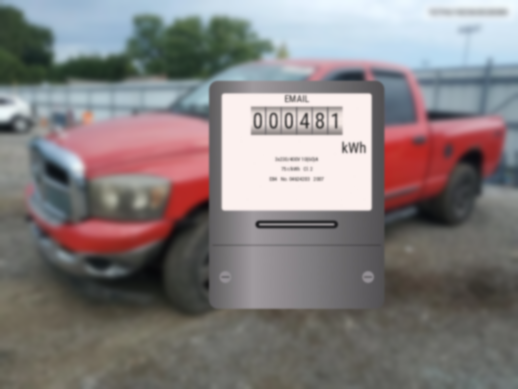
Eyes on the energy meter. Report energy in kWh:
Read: 481 kWh
